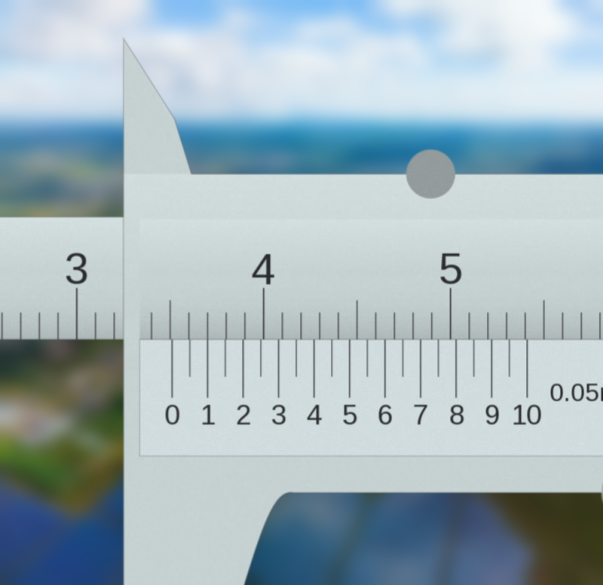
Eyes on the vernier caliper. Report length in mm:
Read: 35.1 mm
